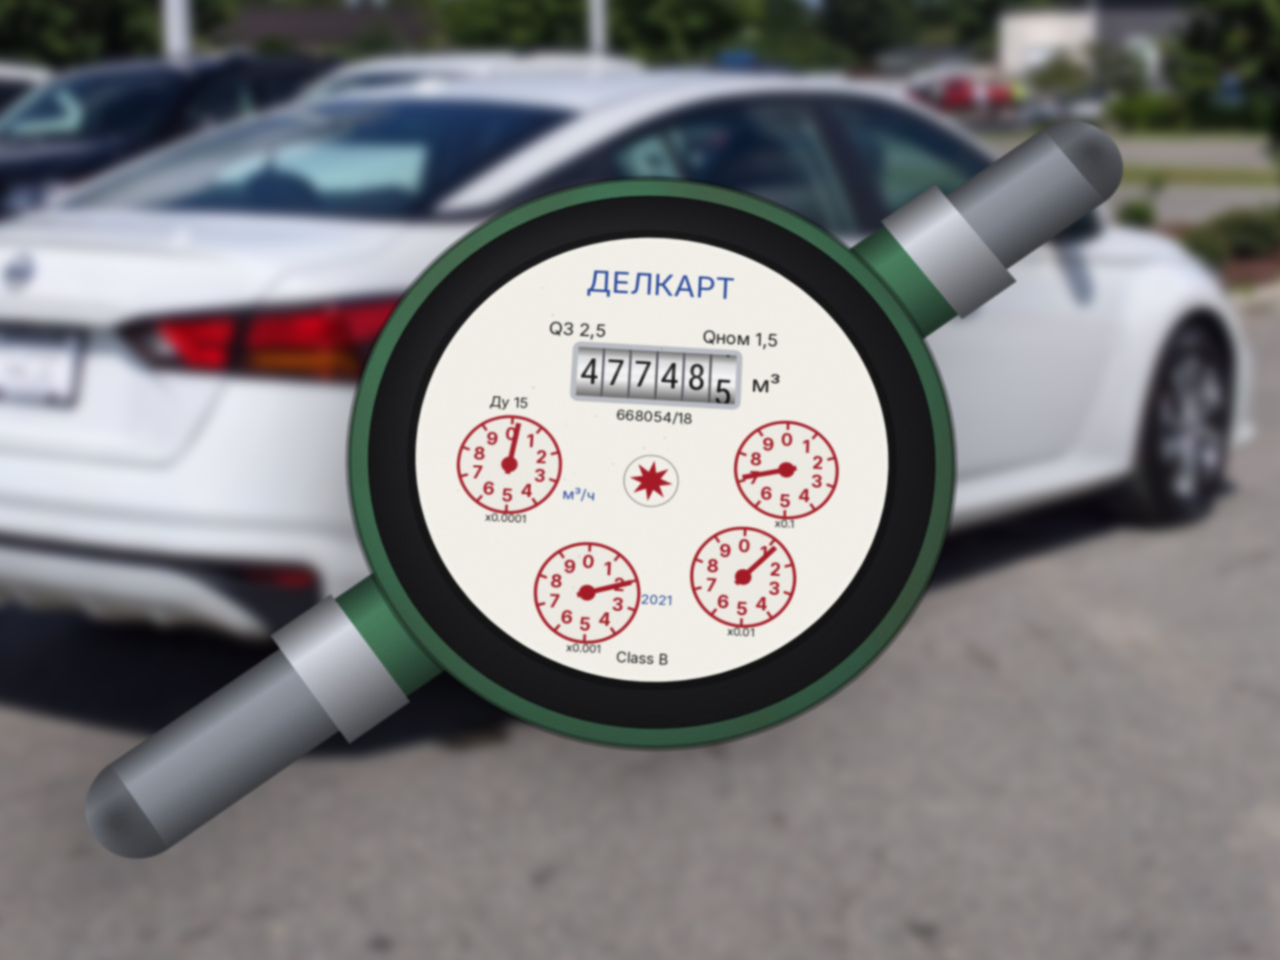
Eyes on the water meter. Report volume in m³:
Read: 477484.7120 m³
